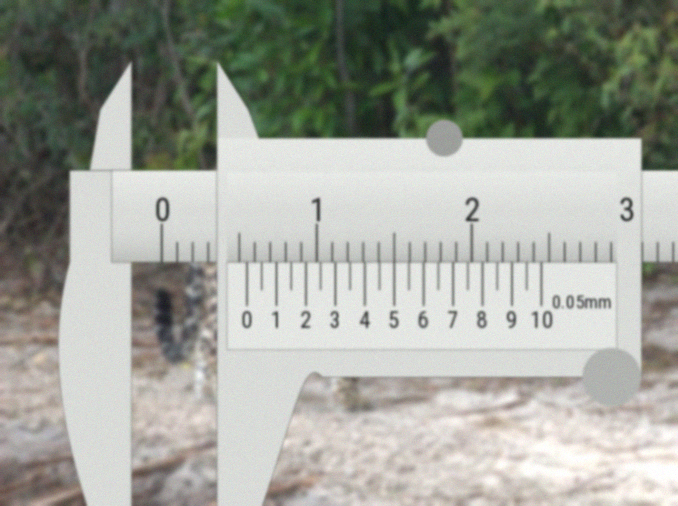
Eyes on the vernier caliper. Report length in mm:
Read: 5.5 mm
